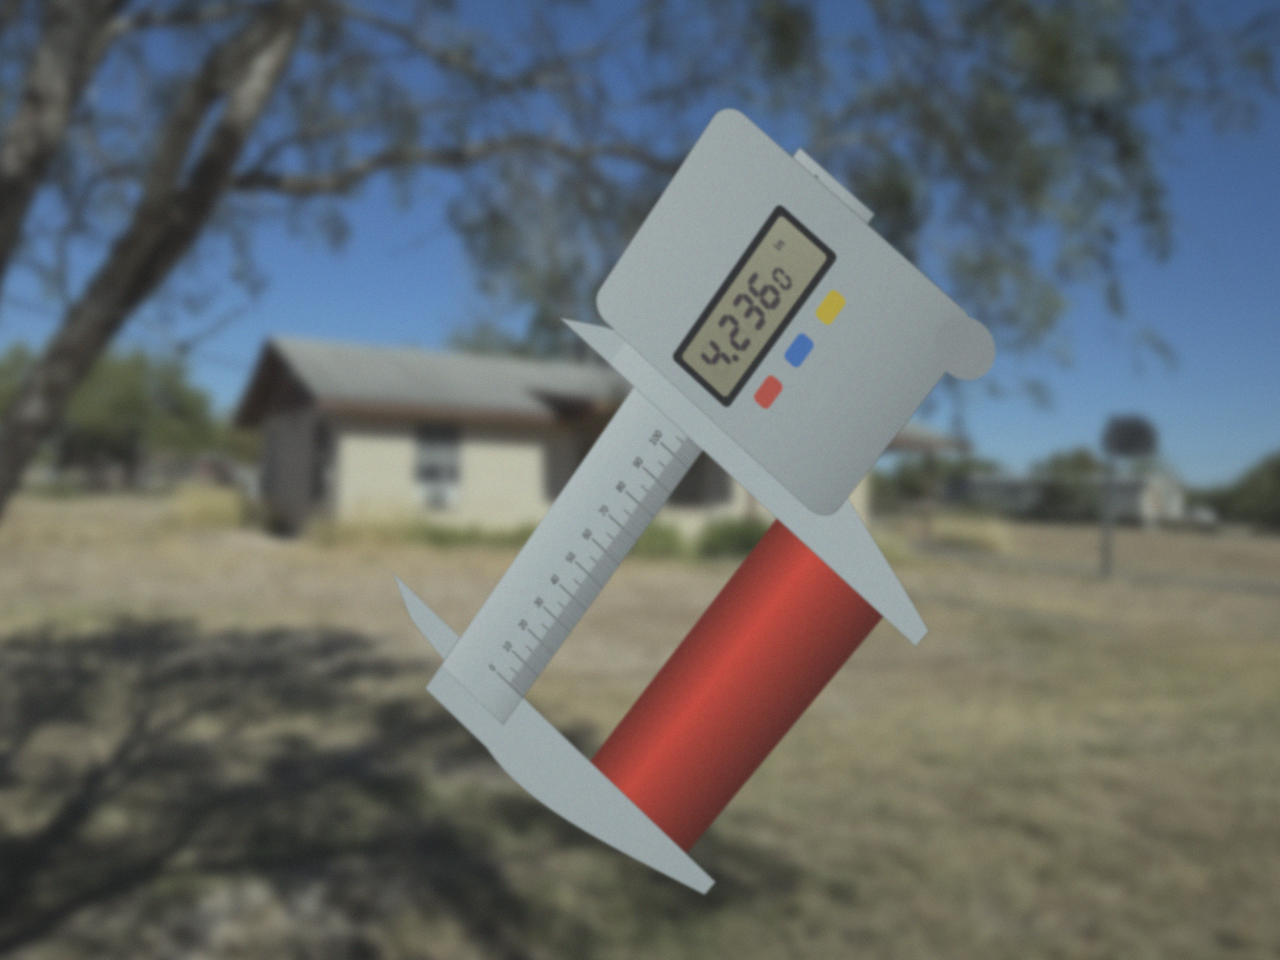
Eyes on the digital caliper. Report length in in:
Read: 4.2360 in
